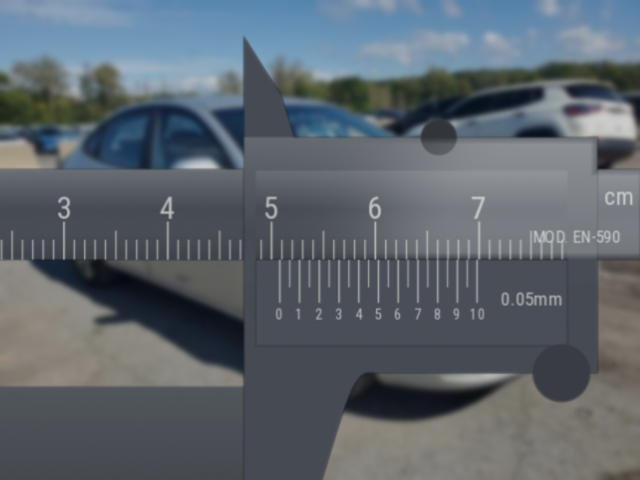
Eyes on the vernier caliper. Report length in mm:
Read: 50.8 mm
